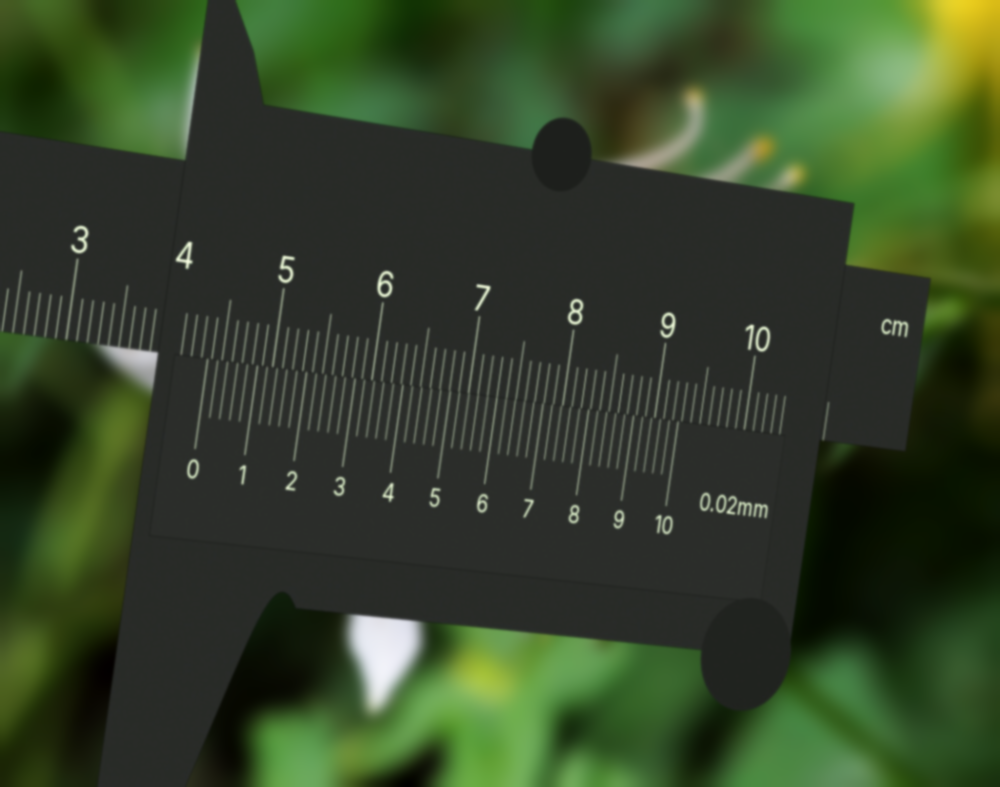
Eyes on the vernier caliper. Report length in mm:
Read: 43.6 mm
